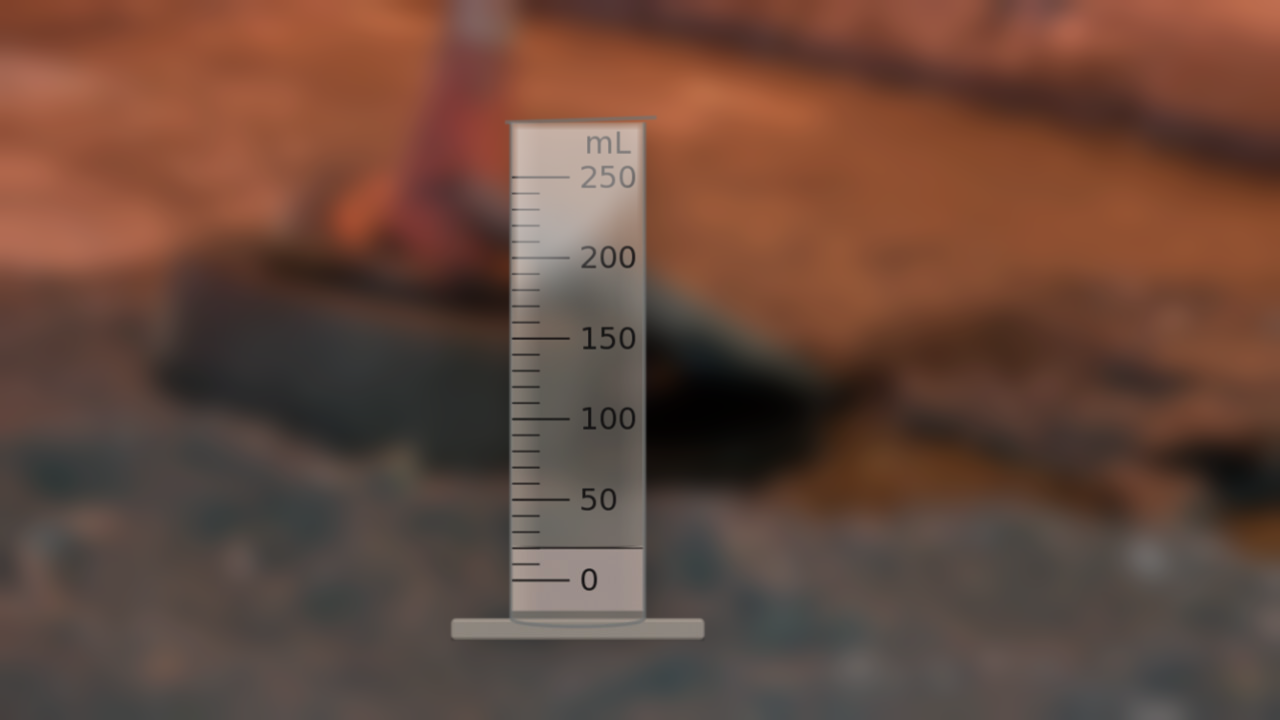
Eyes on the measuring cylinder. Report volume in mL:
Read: 20 mL
